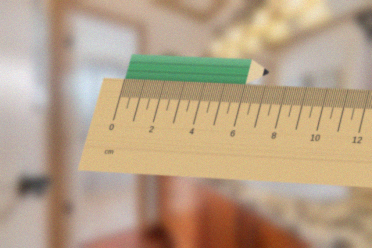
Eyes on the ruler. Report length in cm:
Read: 7 cm
